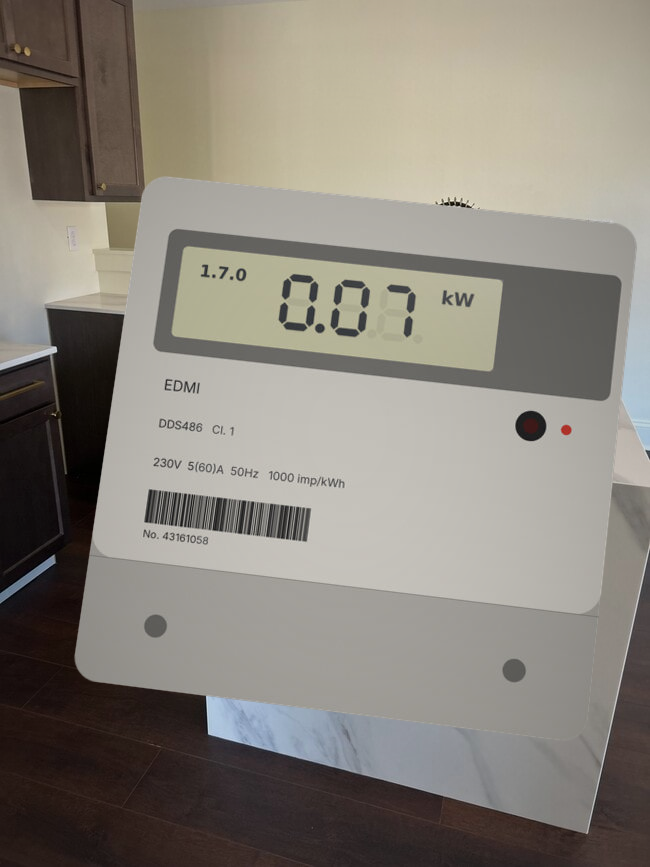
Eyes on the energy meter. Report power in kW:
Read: 0.07 kW
